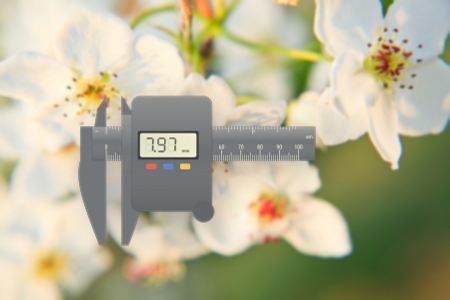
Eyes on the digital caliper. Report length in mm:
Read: 7.97 mm
